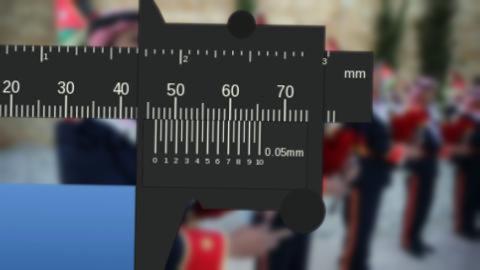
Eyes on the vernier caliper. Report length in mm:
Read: 46.5 mm
